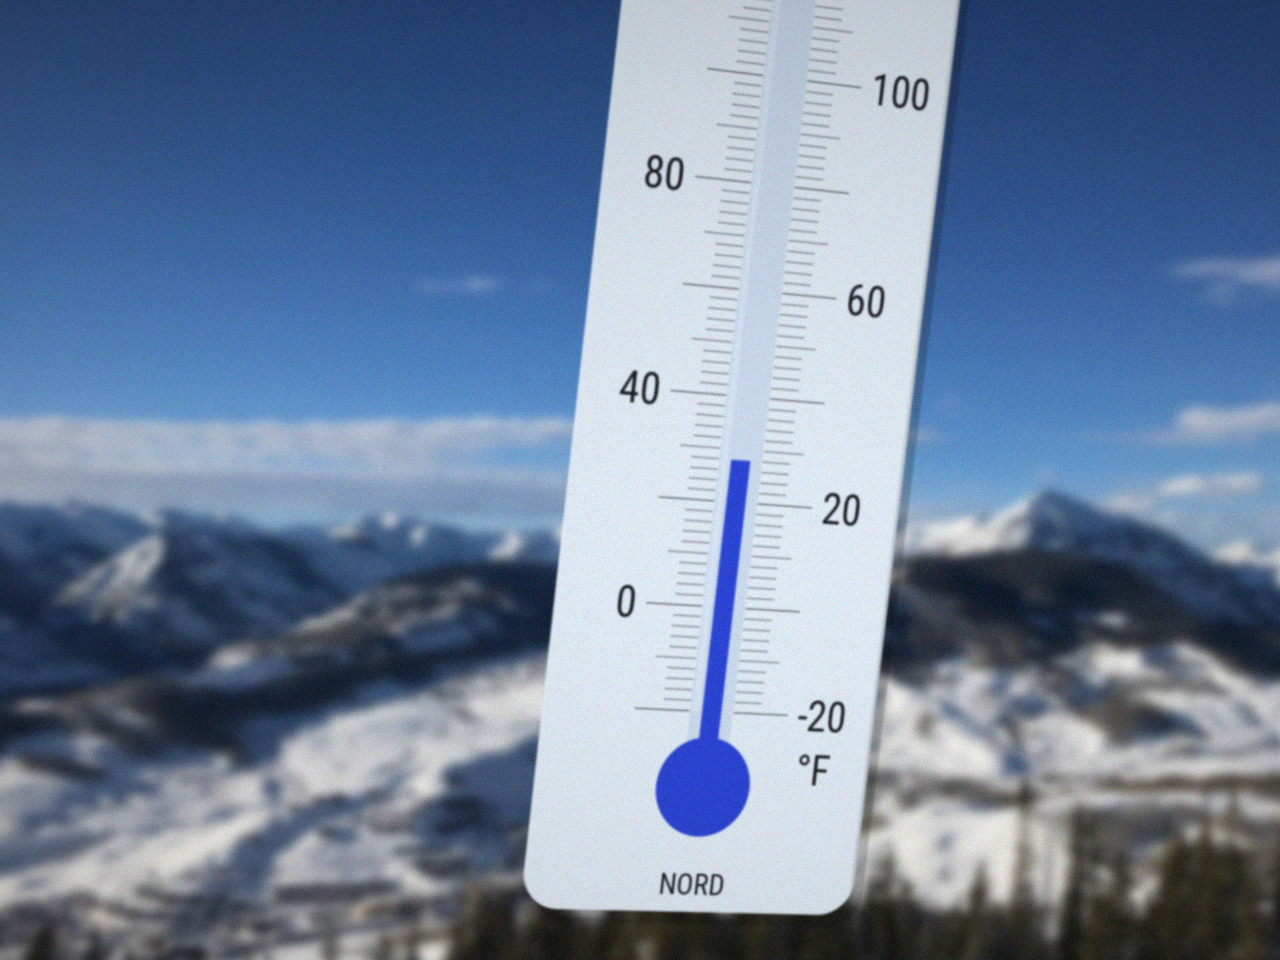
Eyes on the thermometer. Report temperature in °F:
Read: 28 °F
